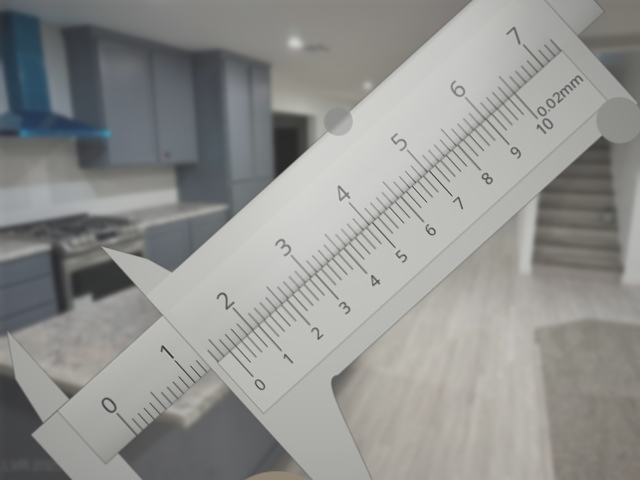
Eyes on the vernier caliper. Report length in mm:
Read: 16.0 mm
